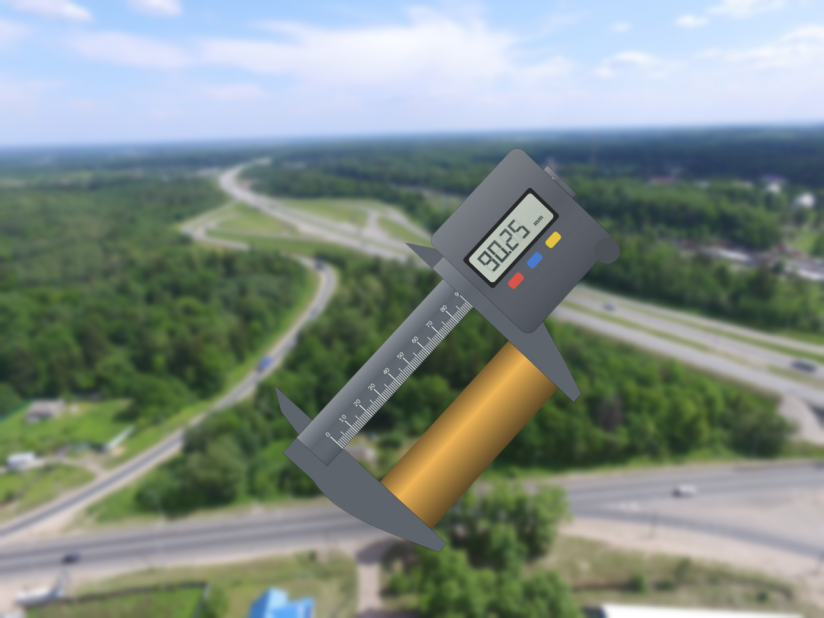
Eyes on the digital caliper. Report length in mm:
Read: 90.25 mm
